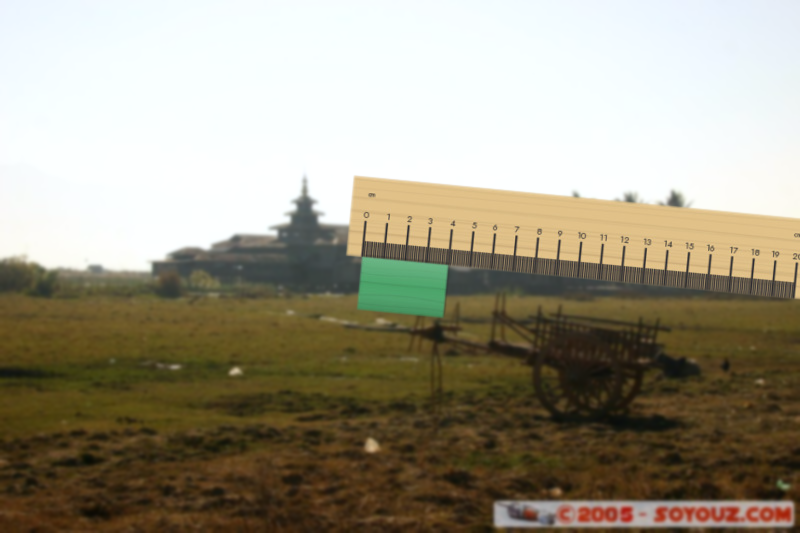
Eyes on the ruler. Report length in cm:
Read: 4 cm
